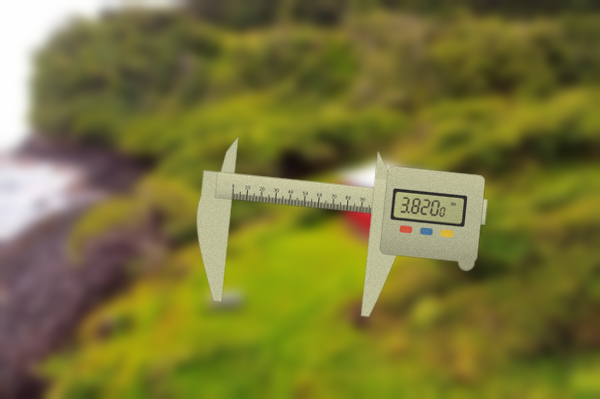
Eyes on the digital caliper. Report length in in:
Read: 3.8200 in
